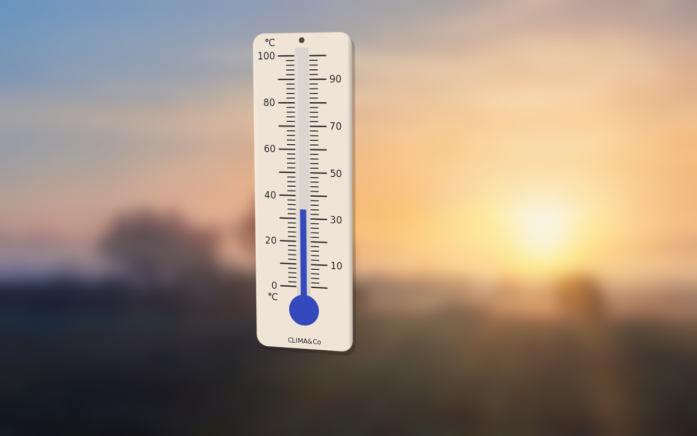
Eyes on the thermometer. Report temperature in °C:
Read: 34 °C
